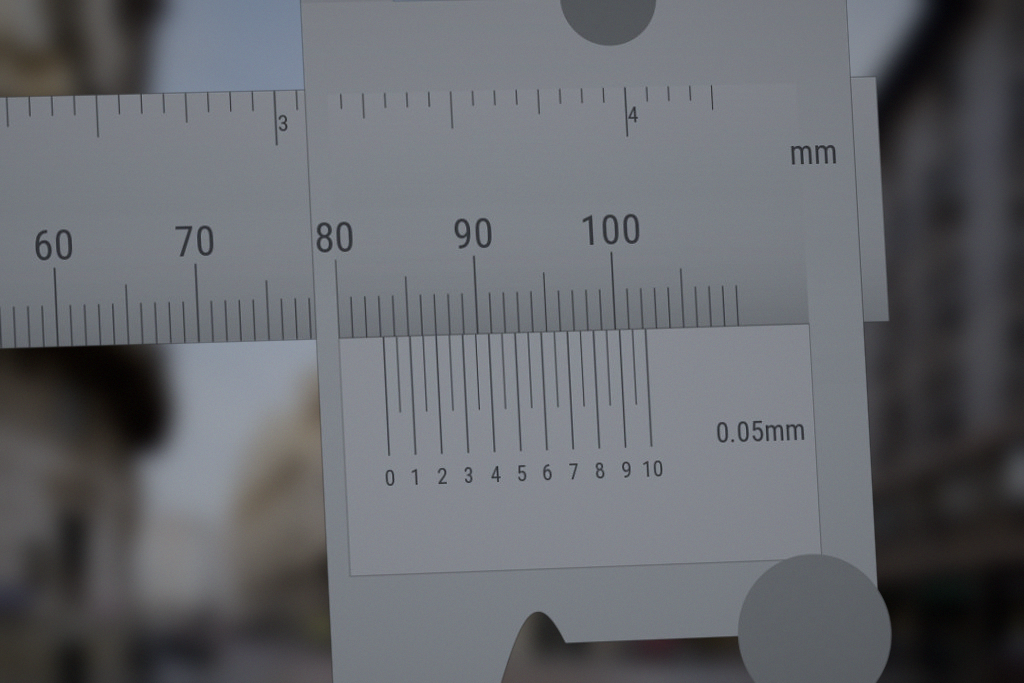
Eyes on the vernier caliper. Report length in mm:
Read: 83.2 mm
